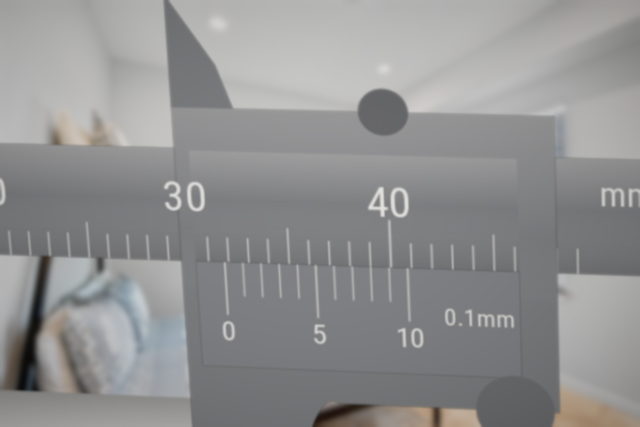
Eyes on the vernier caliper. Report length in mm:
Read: 31.8 mm
